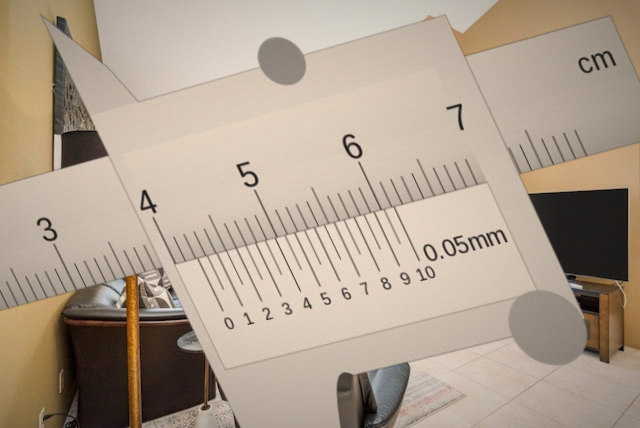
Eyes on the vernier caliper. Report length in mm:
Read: 42.2 mm
